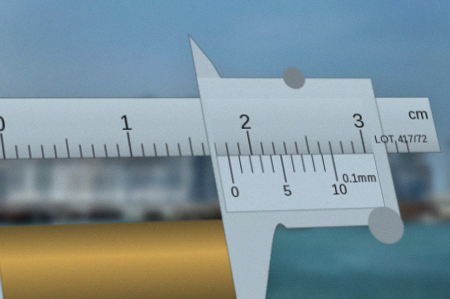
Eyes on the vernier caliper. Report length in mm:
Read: 18.0 mm
